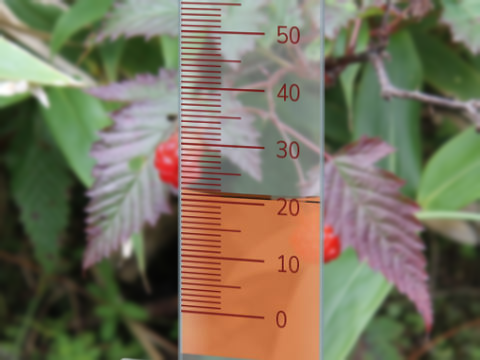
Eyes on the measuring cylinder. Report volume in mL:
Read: 21 mL
